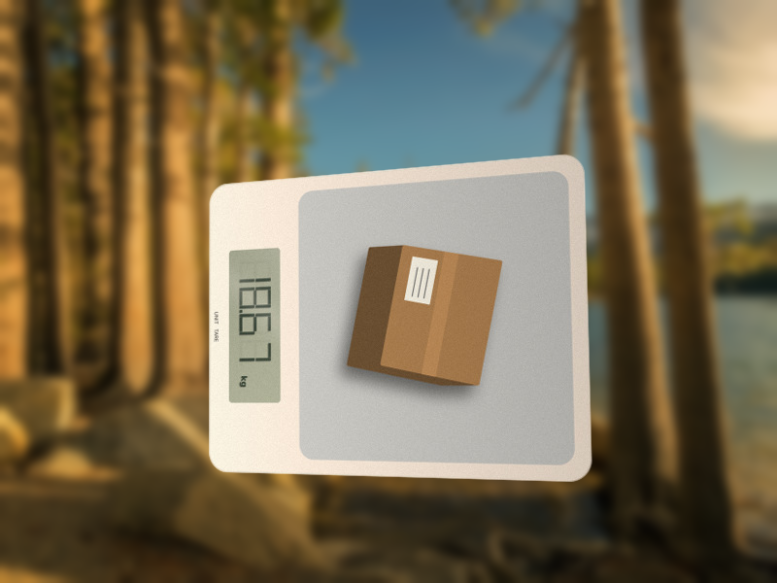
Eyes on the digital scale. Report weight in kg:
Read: 18.67 kg
